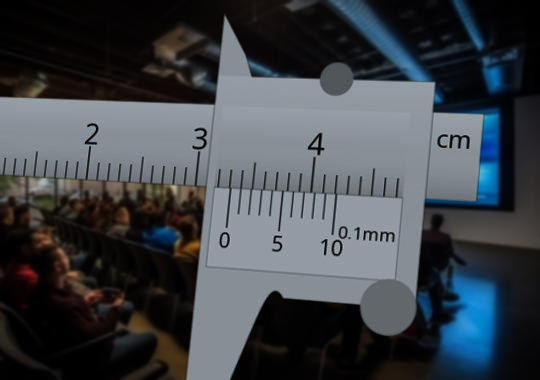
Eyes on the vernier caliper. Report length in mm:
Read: 33.1 mm
